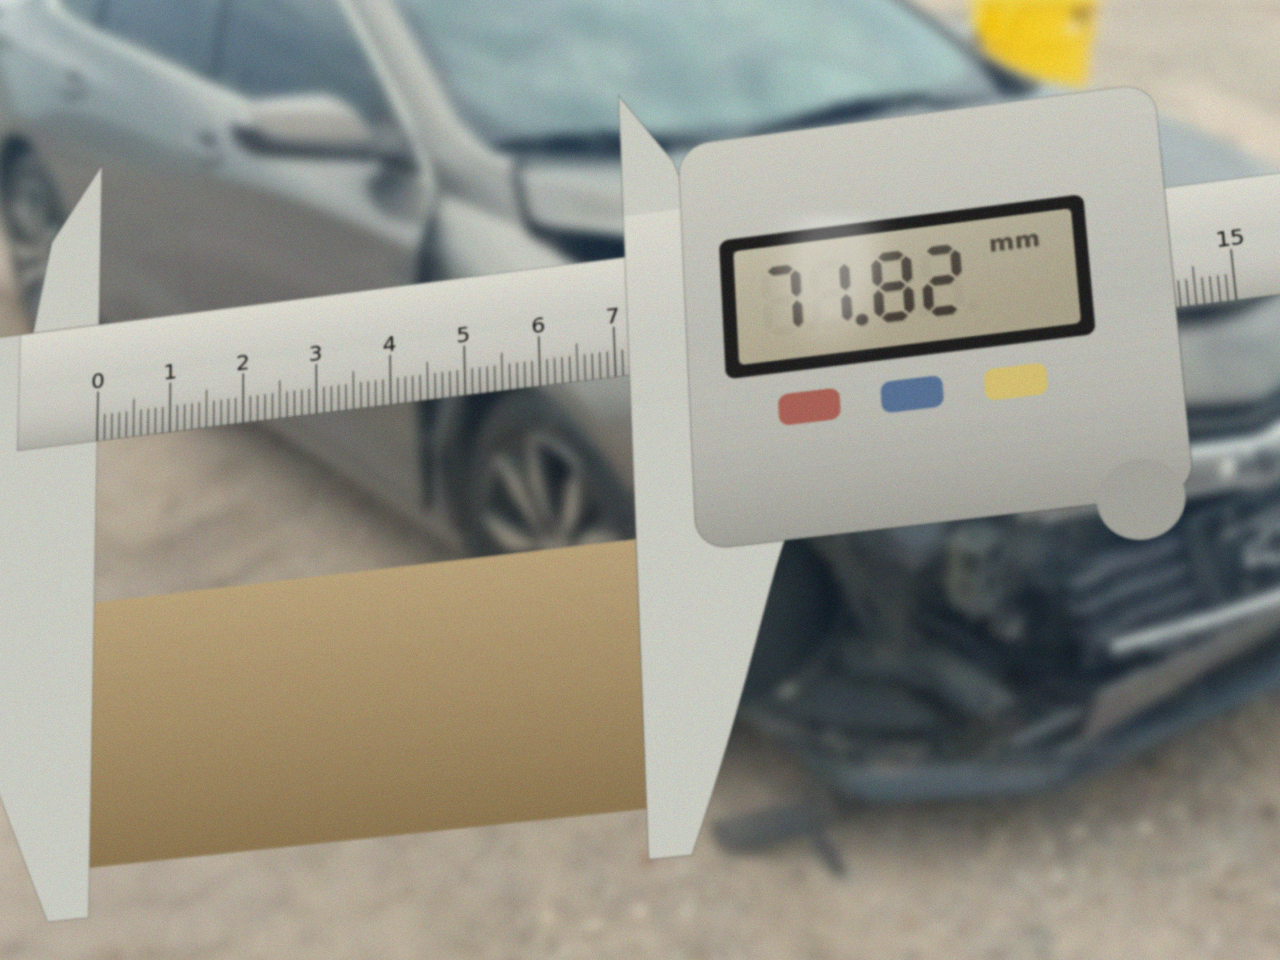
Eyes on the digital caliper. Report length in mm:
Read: 71.82 mm
